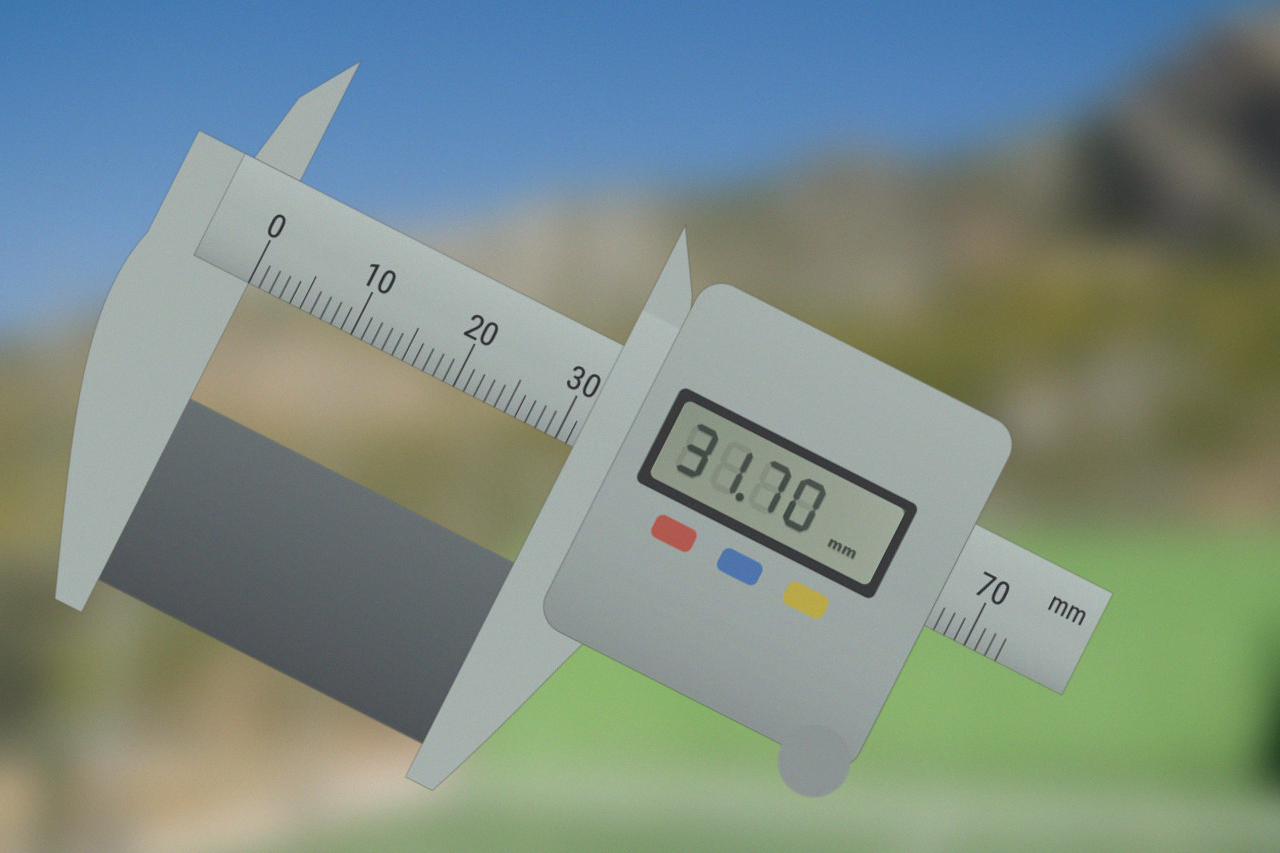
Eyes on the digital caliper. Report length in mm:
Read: 31.70 mm
